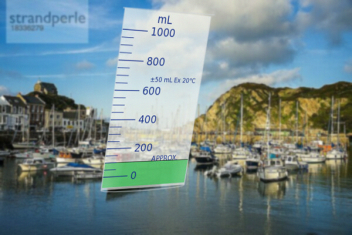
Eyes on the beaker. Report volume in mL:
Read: 100 mL
